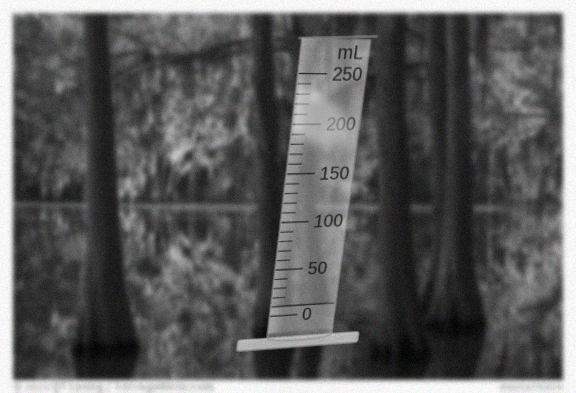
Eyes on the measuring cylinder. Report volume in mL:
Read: 10 mL
